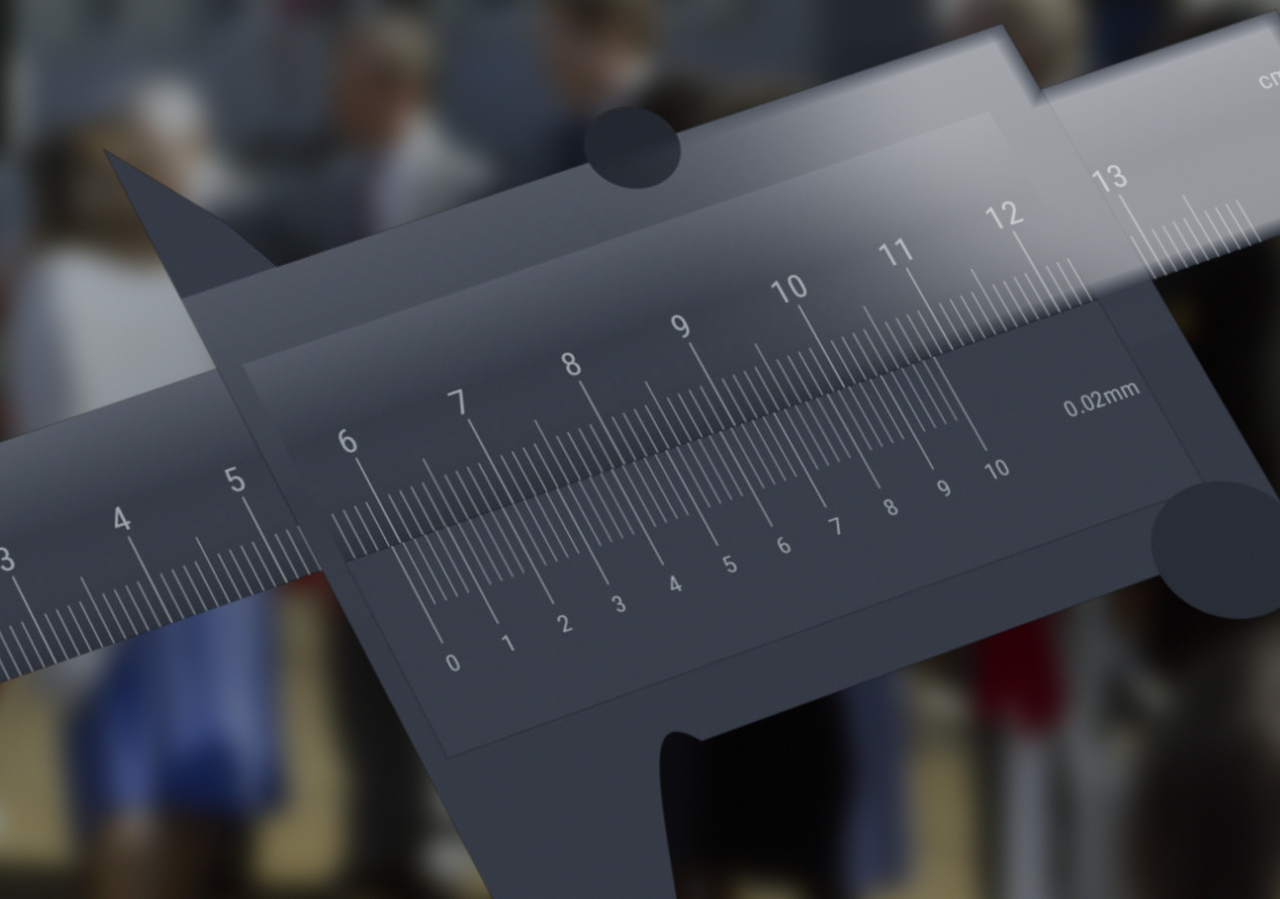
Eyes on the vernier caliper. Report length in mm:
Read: 59.2 mm
